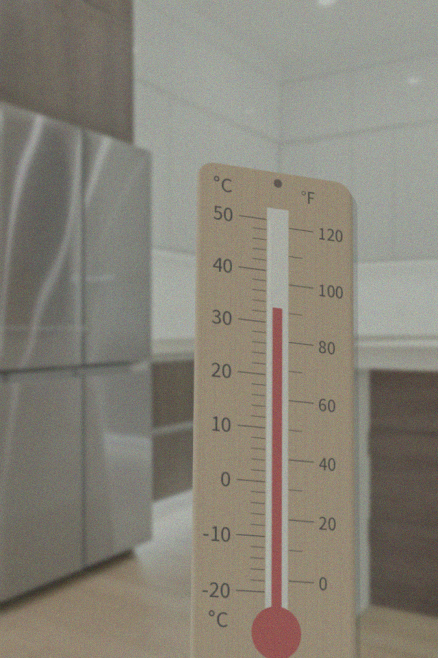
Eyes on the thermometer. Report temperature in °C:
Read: 33 °C
